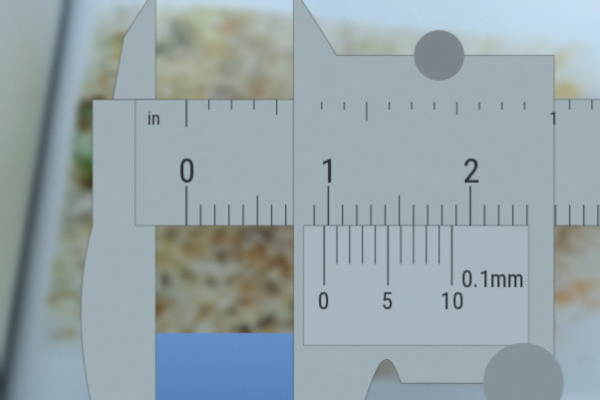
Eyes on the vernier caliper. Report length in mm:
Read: 9.7 mm
